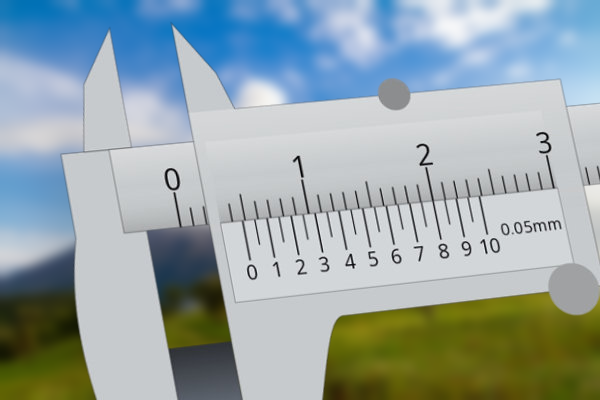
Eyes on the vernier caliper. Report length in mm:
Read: 4.8 mm
